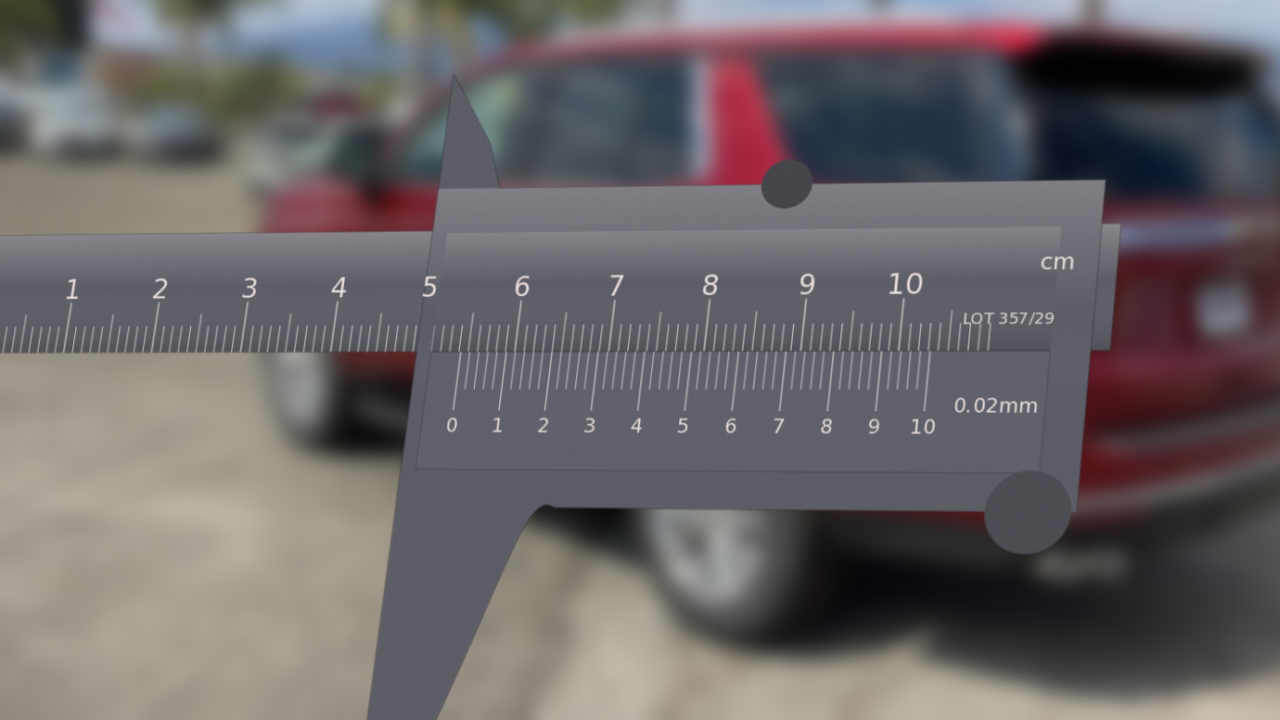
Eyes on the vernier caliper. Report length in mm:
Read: 54.2 mm
